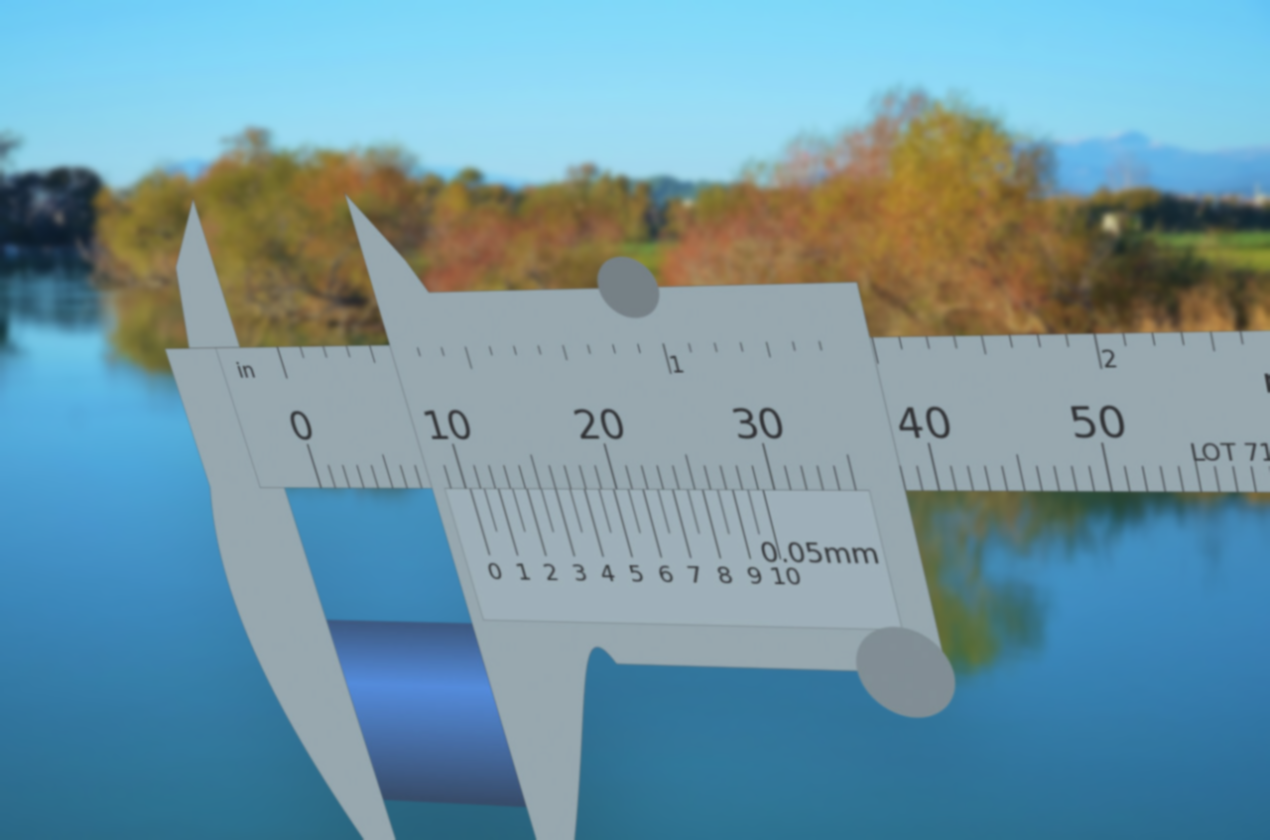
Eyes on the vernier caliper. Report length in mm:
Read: 10.3 mm
